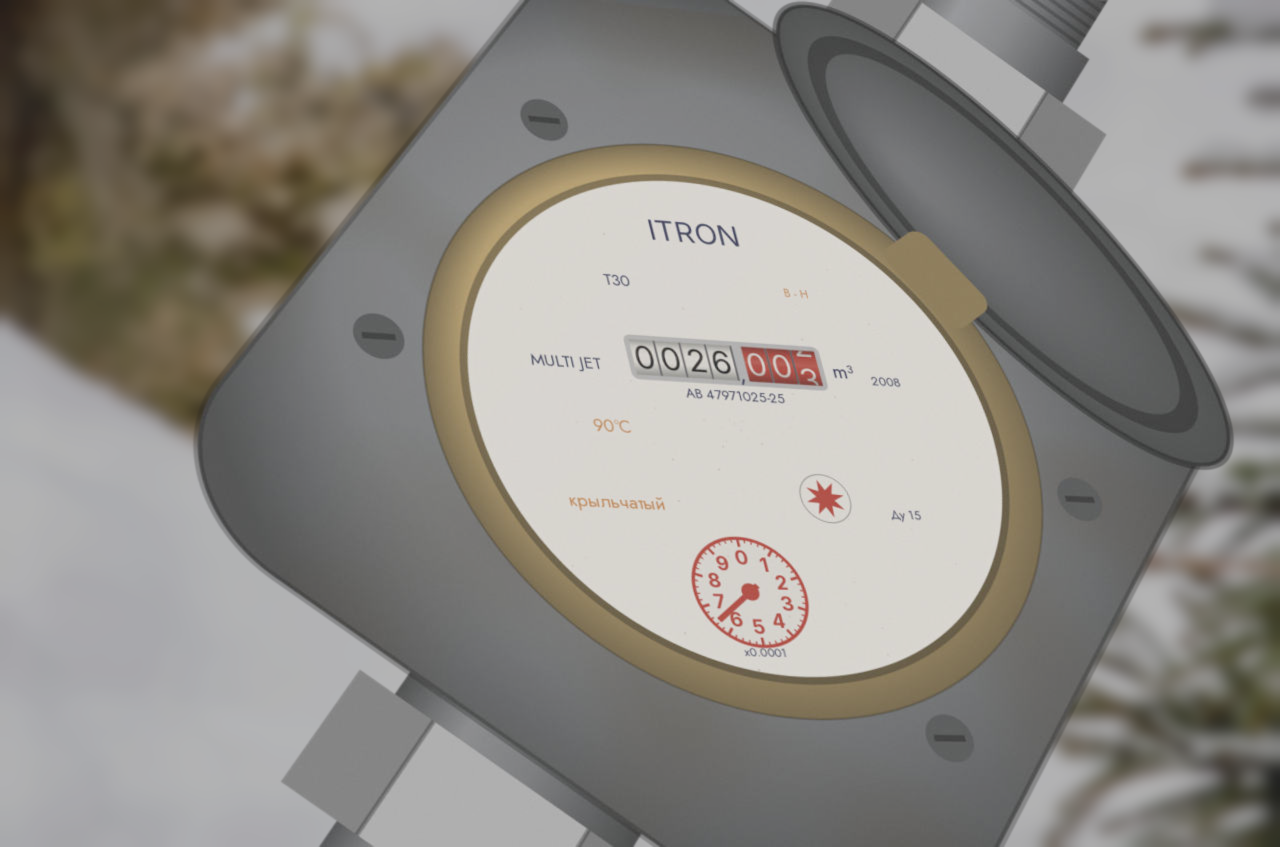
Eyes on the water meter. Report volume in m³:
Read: 26.0026 m³
